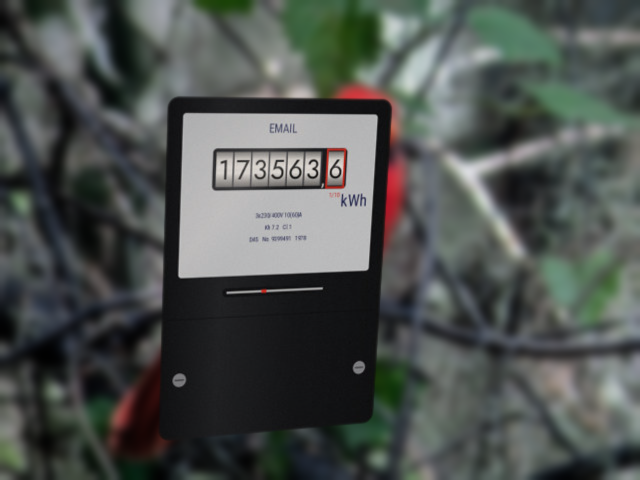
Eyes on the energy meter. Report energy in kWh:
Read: 173563.6 kWh
